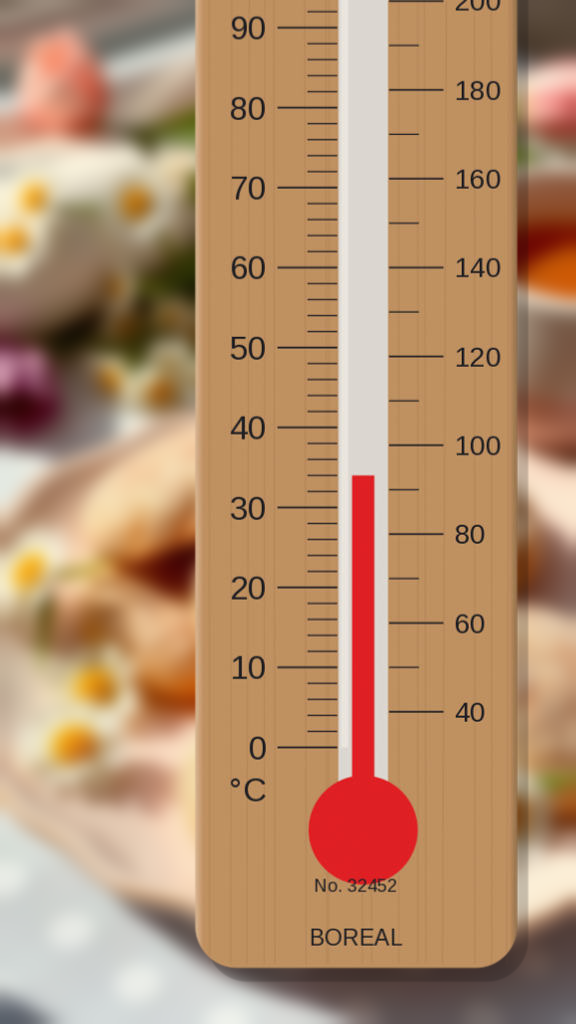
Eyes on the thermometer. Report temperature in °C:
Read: 34 °C
